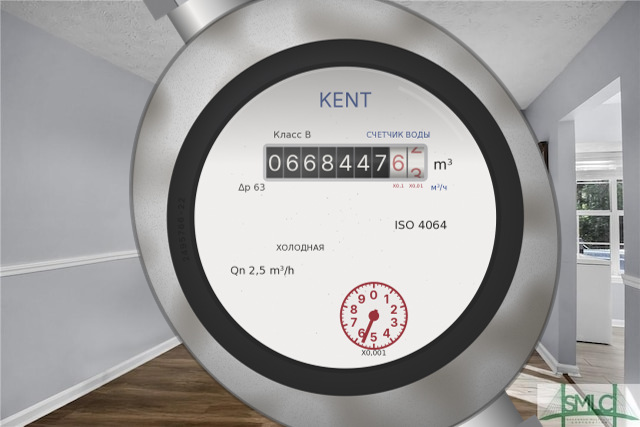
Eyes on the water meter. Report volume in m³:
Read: 668447.625 m³
